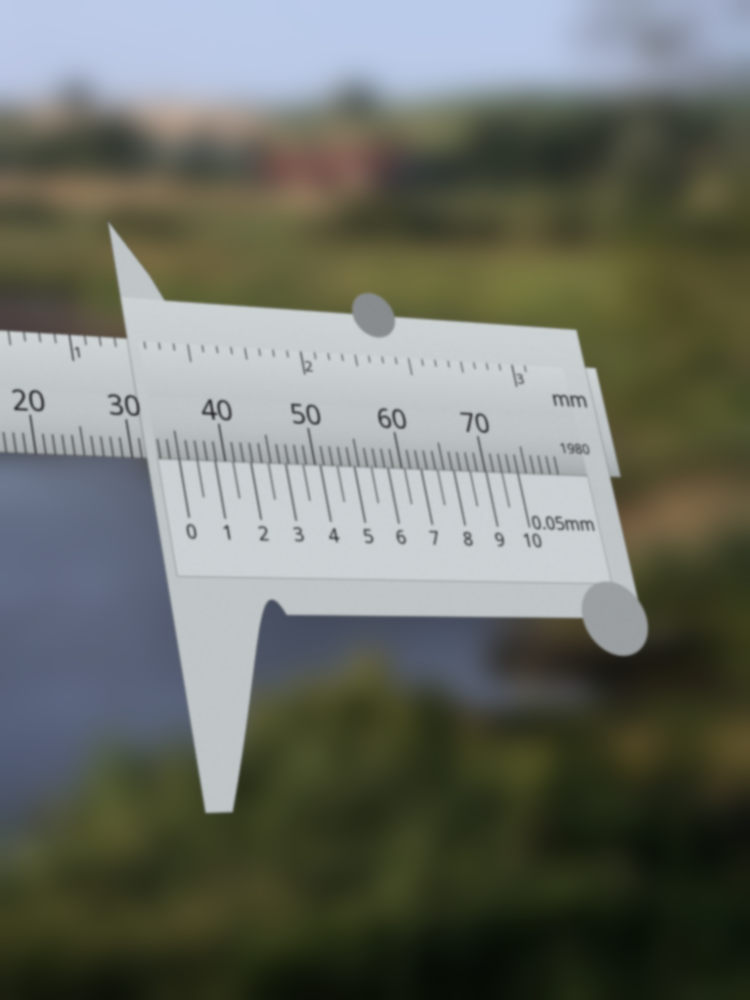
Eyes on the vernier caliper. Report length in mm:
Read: 35.0 mm
